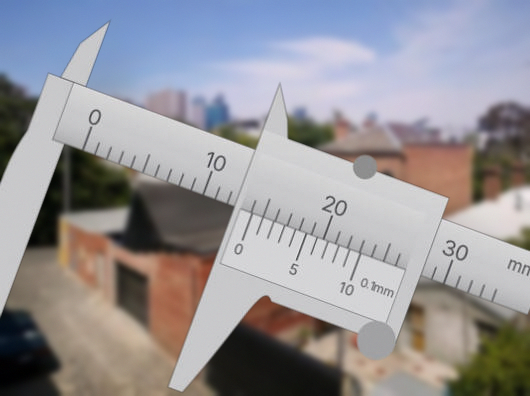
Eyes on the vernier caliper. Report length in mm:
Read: 14.1 mm
